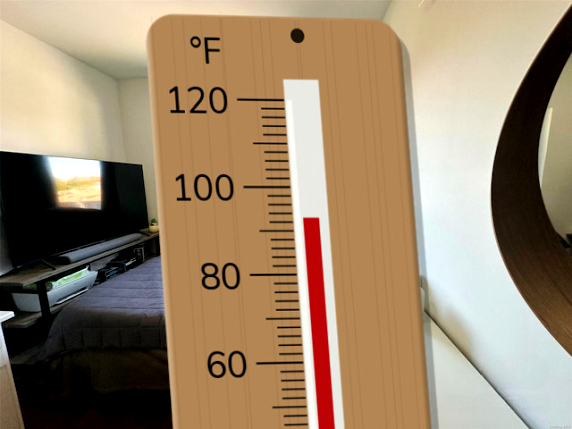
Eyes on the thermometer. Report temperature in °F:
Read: 93 °F
